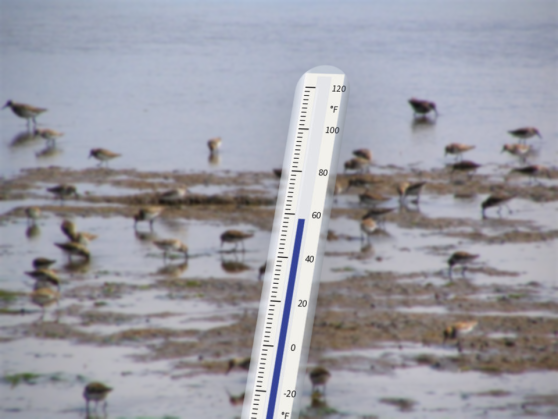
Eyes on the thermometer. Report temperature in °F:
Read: 58 °F
